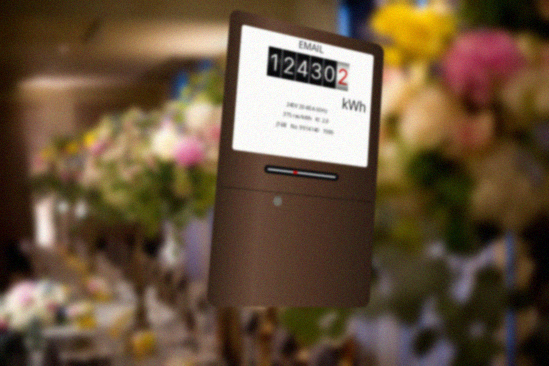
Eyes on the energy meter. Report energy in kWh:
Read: 12430.2 kWh
